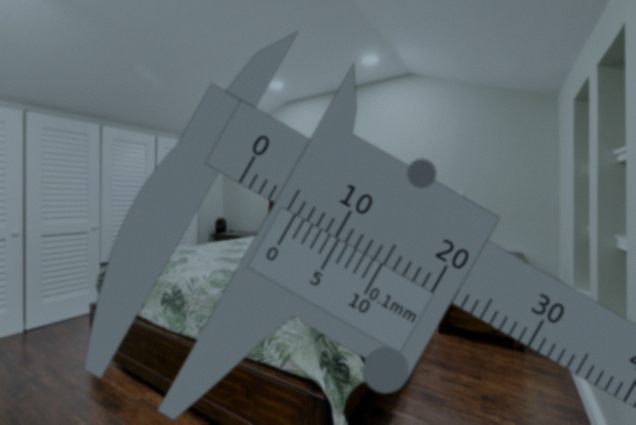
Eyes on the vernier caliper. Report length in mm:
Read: 5.8 mm
